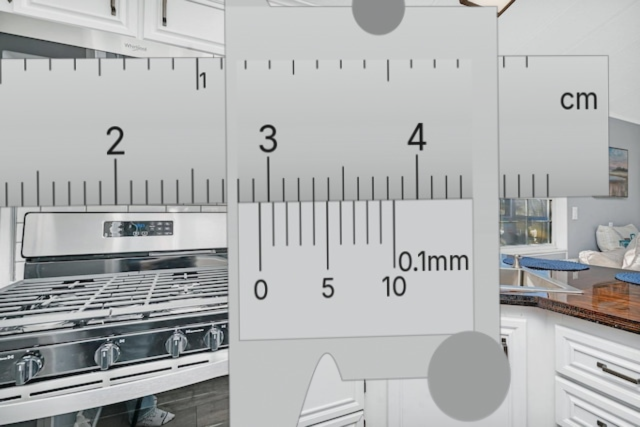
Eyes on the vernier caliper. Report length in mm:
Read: 29.4 mm
